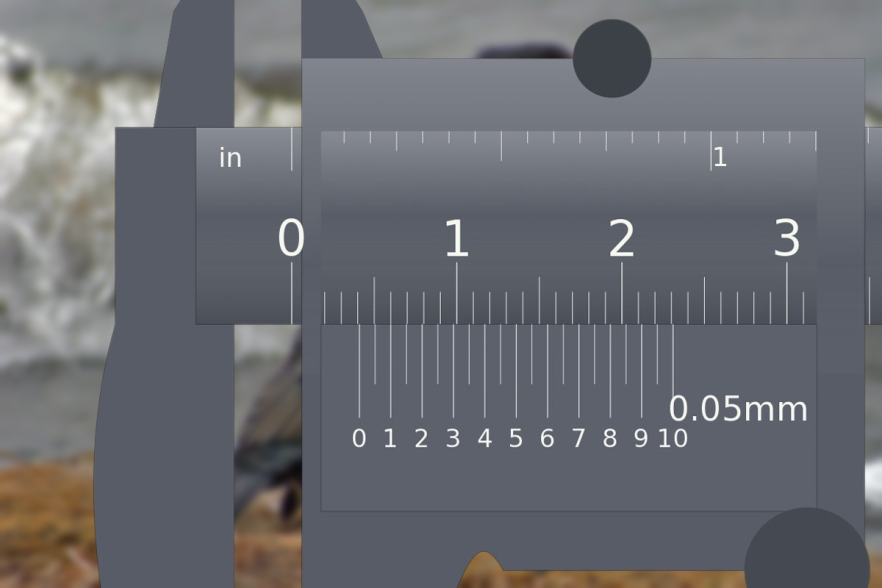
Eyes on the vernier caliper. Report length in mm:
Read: 4.1 mm
